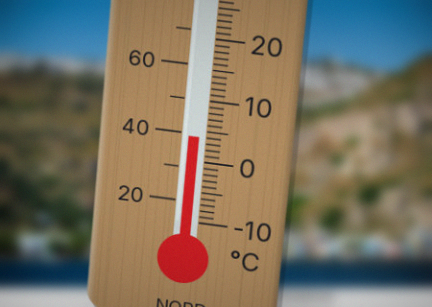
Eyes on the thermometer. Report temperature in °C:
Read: 4 °C
